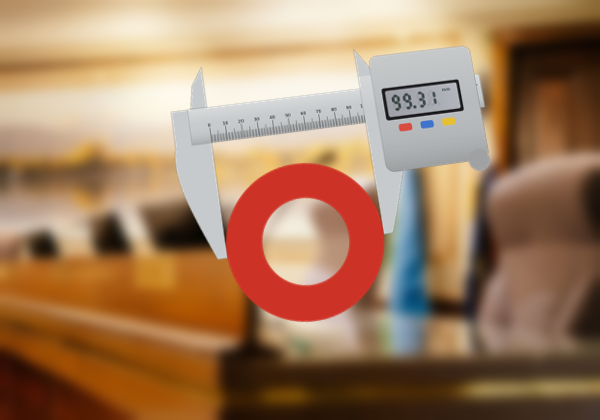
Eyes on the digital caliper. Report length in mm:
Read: 99.31 mm
